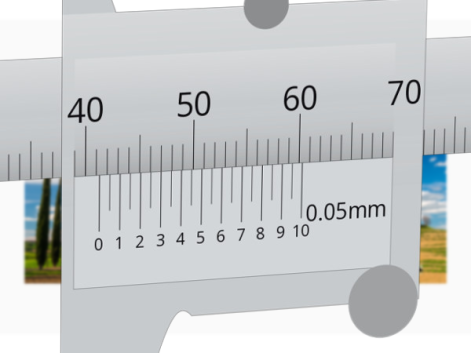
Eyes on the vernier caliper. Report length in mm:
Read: 41.3 mm
